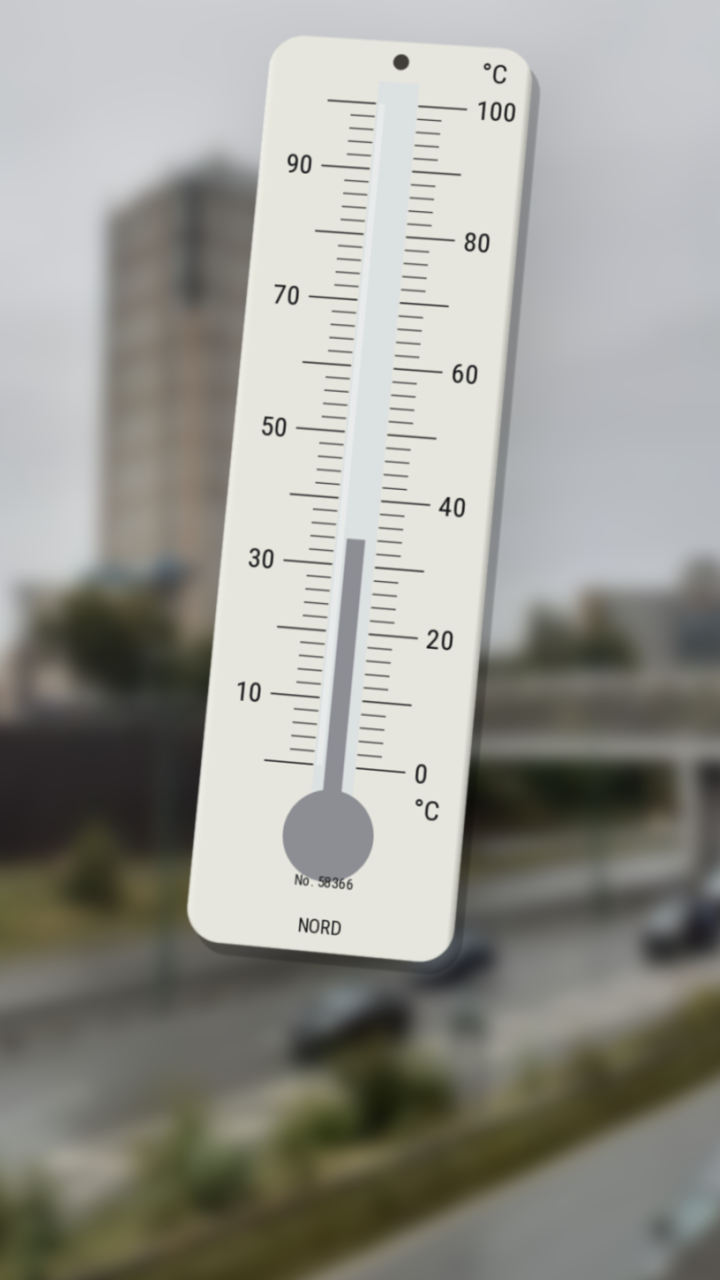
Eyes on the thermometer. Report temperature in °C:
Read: 34 °C
